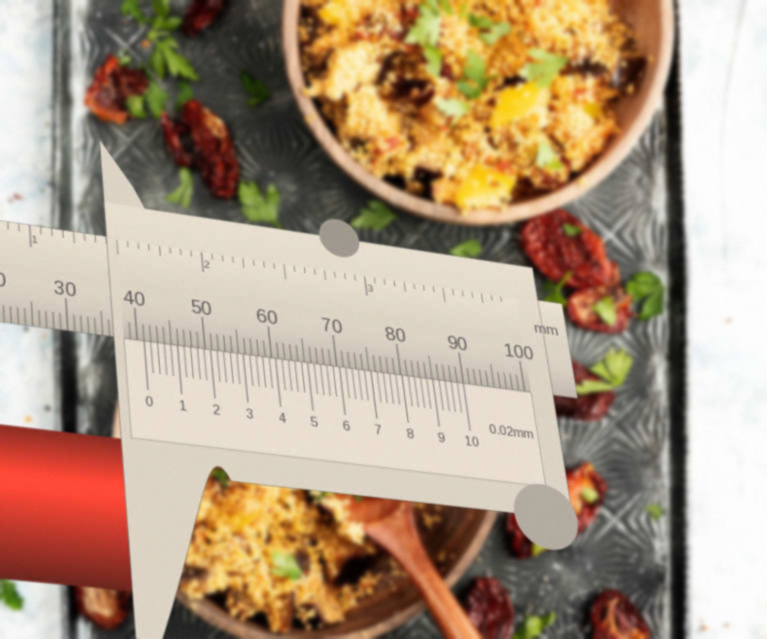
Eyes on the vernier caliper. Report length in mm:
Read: 41.0 mm
